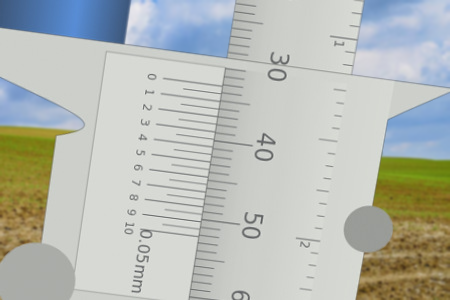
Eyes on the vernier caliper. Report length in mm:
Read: 33.2 mm
